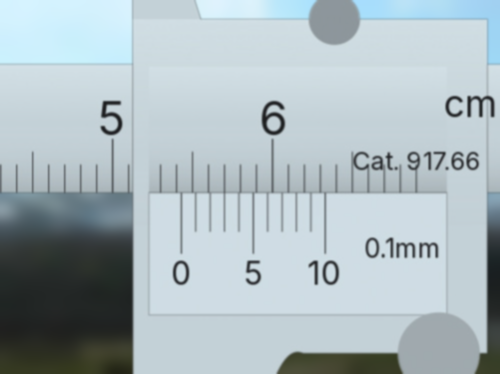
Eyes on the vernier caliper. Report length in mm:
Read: 54.3 mm
